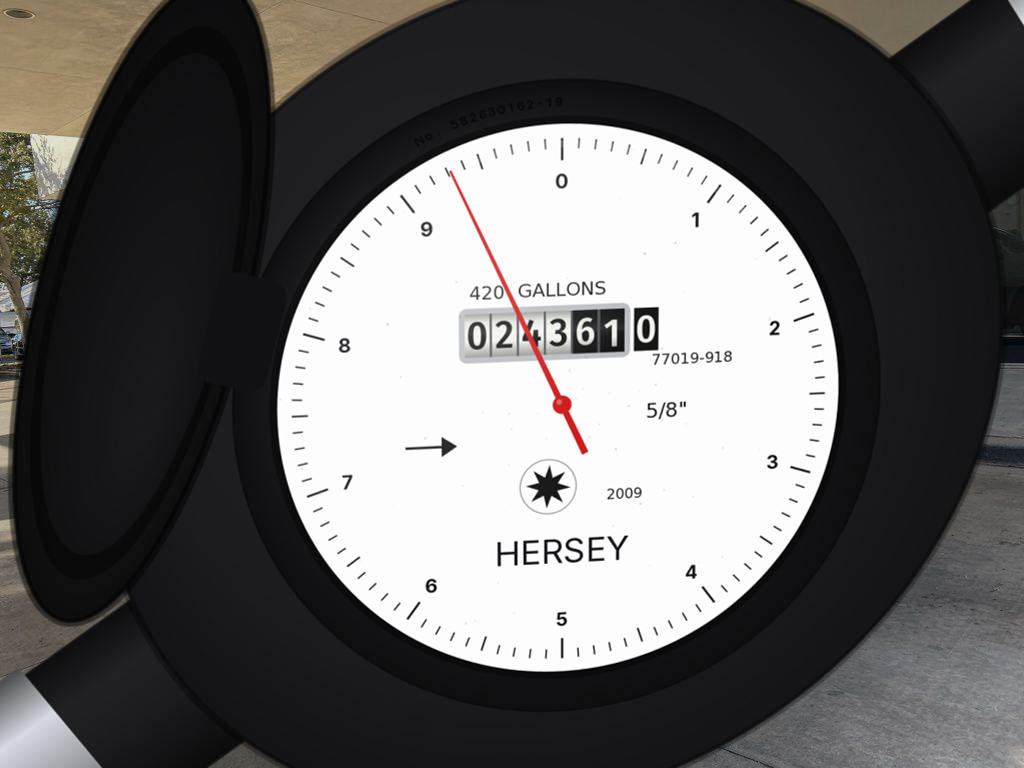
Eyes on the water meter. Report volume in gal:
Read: 243609.3 gal
